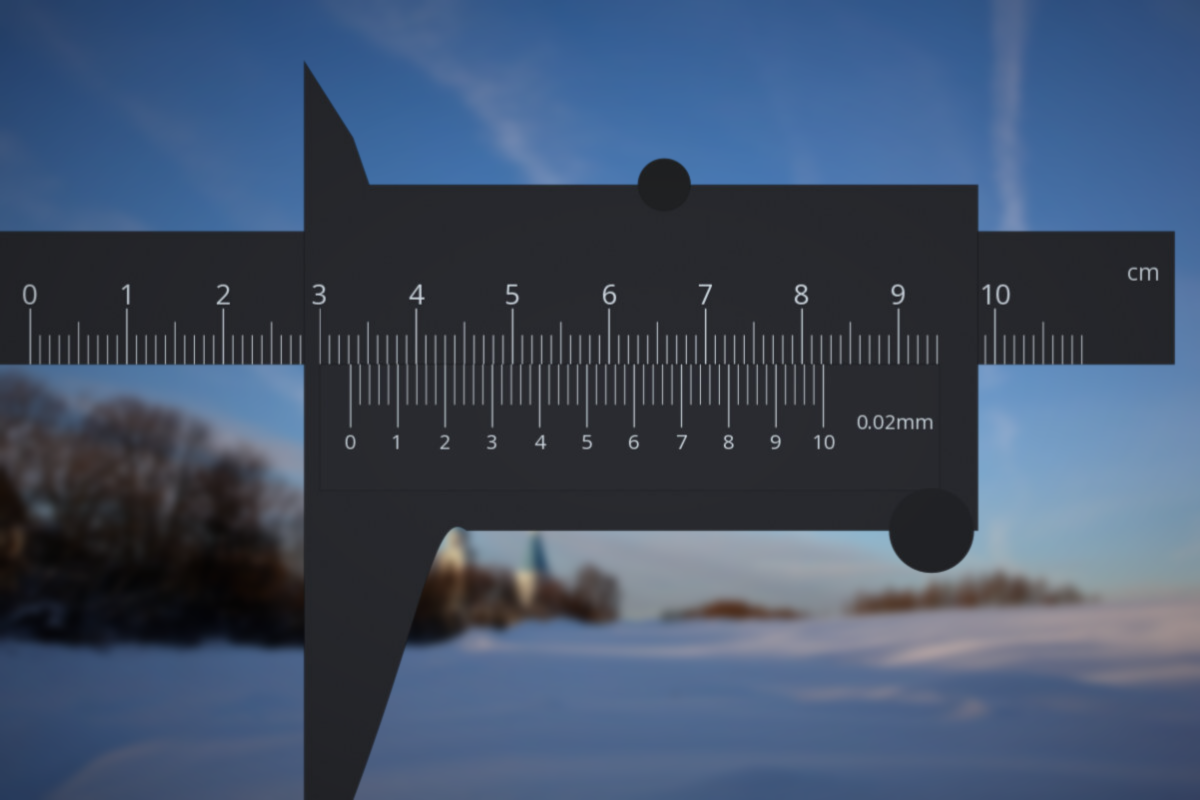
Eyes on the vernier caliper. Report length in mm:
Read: 33.2 mm
